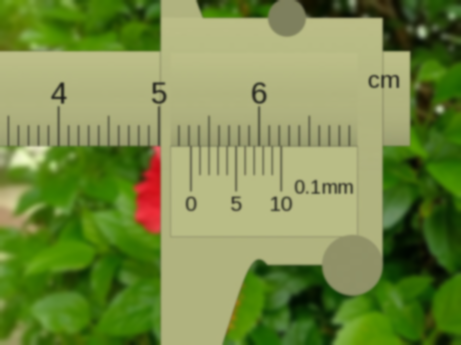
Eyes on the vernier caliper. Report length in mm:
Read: 53.2 mm
